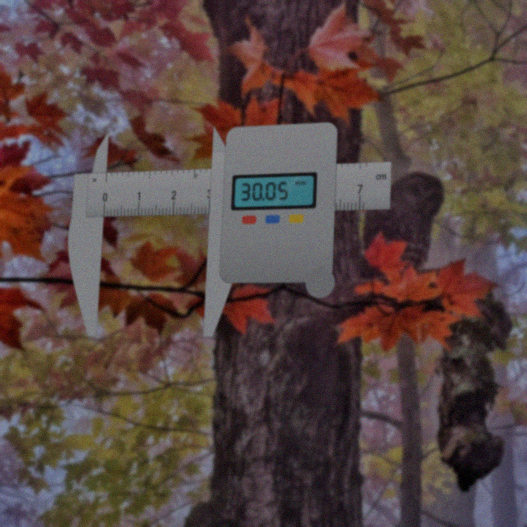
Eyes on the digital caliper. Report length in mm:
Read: 30.05 mm
